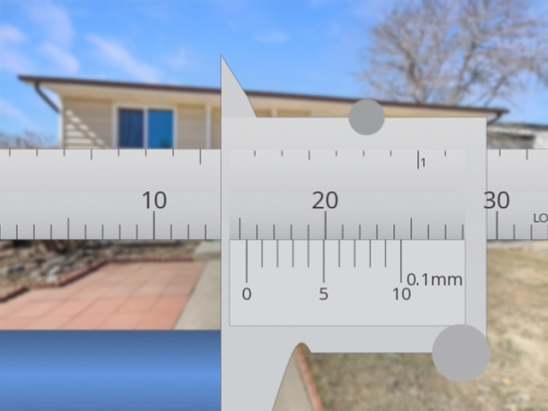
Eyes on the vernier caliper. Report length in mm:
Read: 15.4 mm
